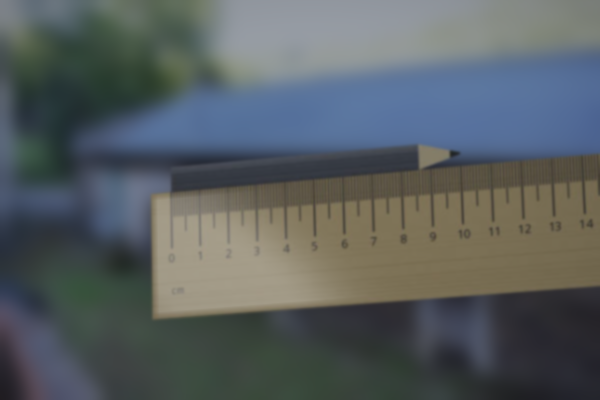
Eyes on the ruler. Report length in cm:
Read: 10 cm
